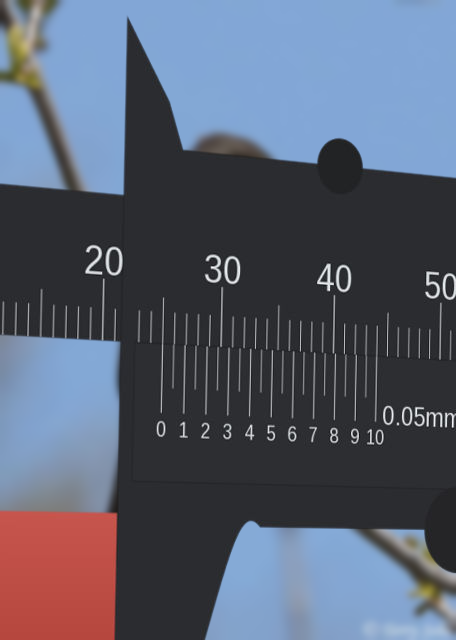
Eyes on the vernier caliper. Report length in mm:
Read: 25.0 mm
